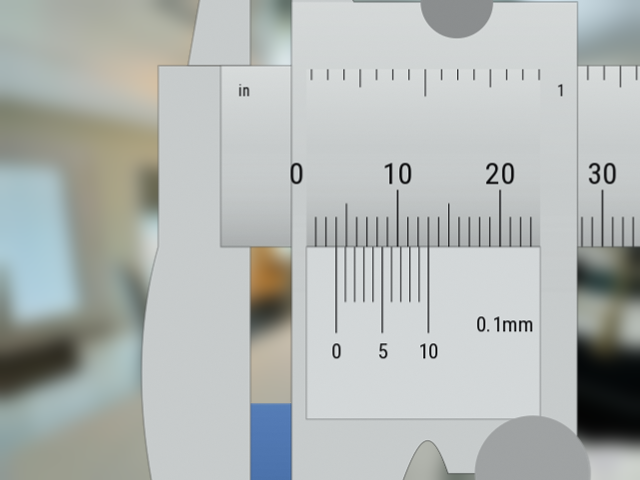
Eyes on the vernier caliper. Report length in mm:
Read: 4.0 mm
